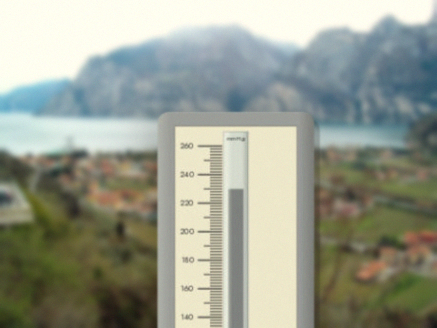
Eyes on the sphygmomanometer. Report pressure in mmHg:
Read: 230 mmHg
